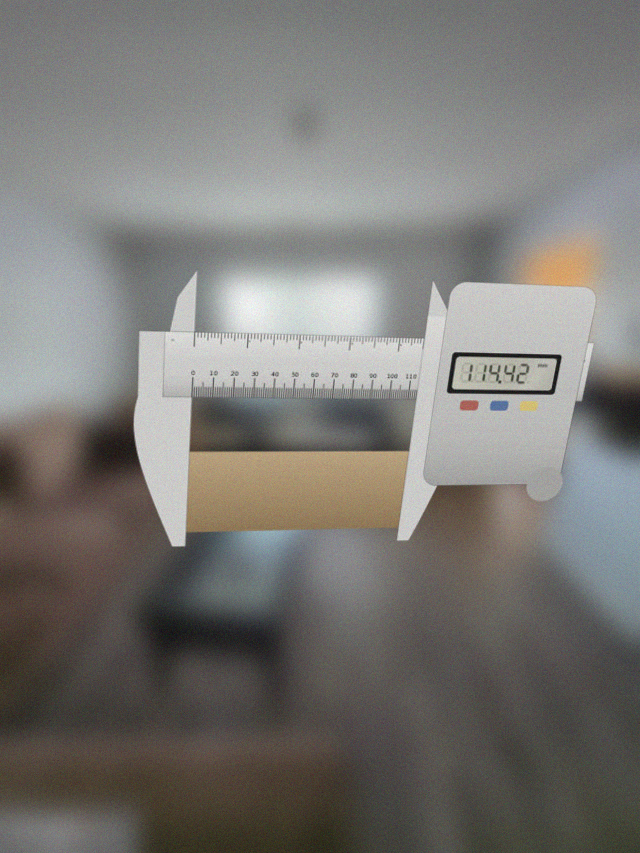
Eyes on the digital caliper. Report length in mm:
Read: 114.42 mm
